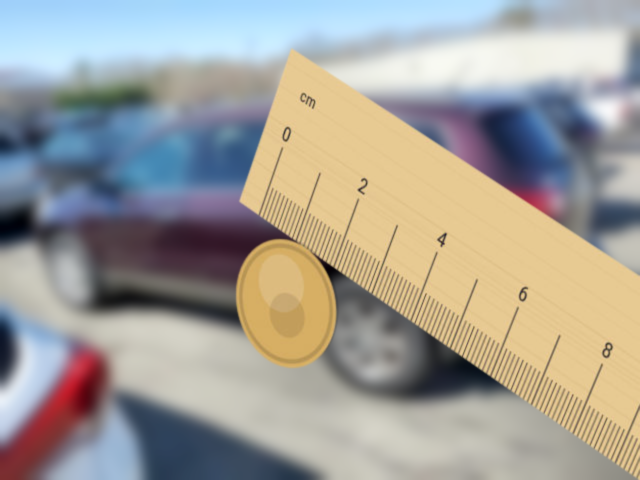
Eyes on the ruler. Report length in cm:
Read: 2.5 cm
